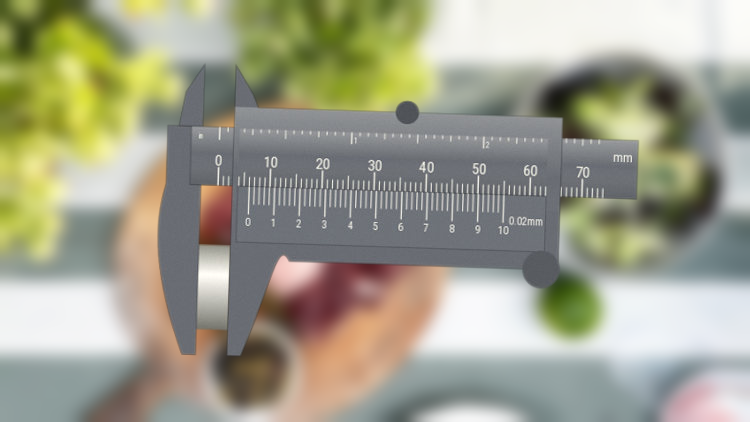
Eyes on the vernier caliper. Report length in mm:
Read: 6.0 mm
